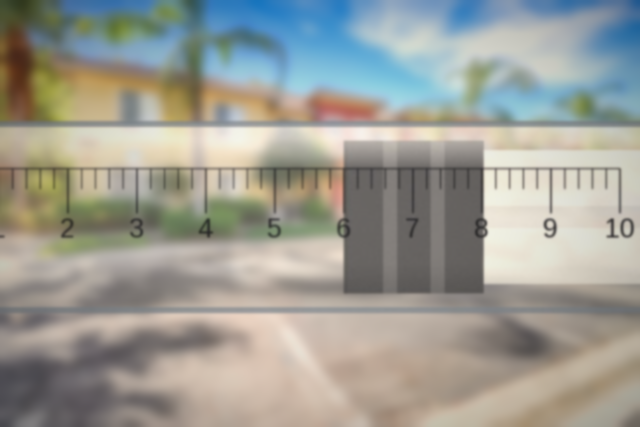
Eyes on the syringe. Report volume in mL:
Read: 6 mL
